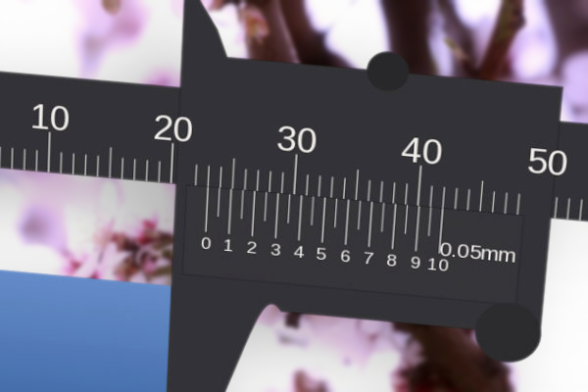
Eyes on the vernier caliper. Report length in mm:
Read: 23.0 mm
